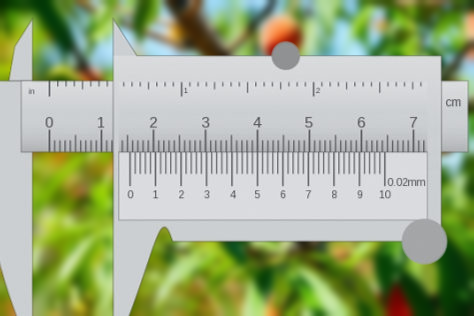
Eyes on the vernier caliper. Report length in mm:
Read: 15.5 mm
